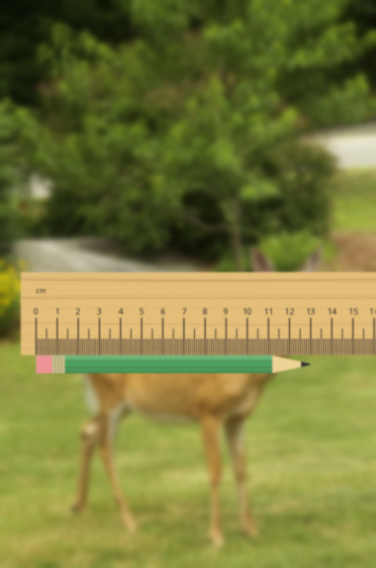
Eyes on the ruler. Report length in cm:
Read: 13 cm
